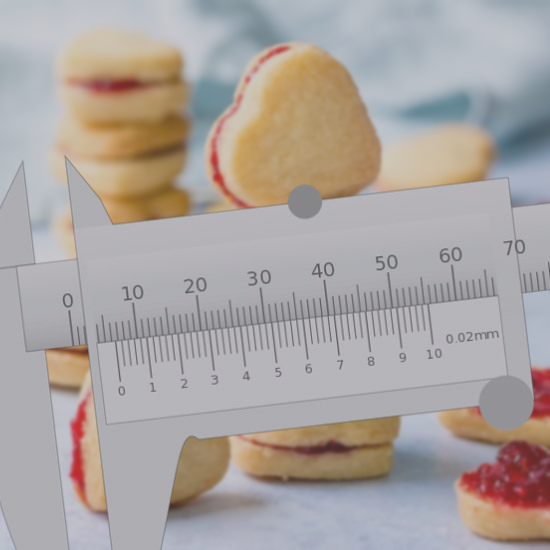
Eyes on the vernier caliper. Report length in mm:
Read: 6.6 mm
